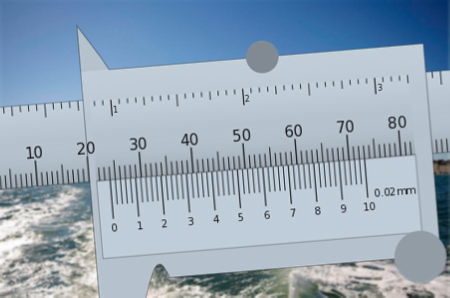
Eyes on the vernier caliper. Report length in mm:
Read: 24.0 mm
